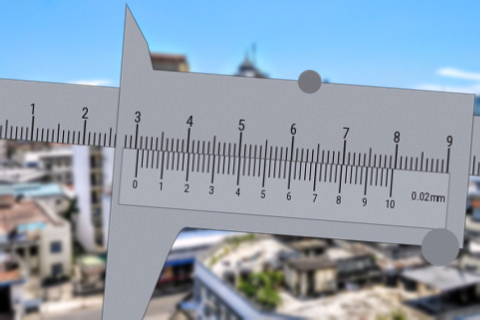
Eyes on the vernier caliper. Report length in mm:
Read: 30.5 mm
